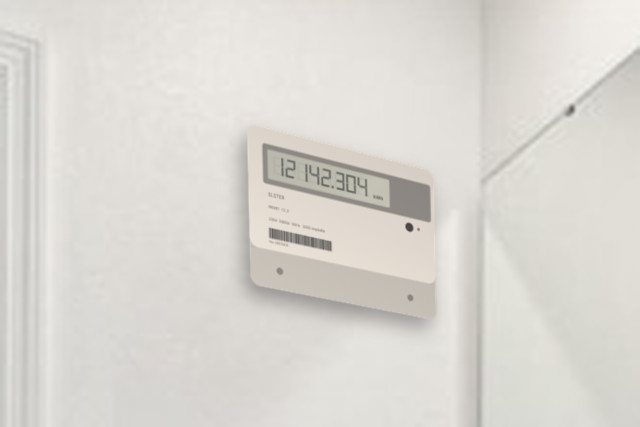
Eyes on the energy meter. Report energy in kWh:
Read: 12142.304 kWh
